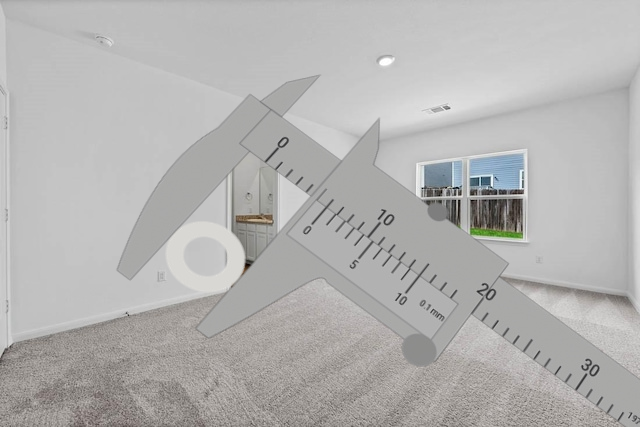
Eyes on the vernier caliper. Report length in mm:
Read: 6.0 mm
